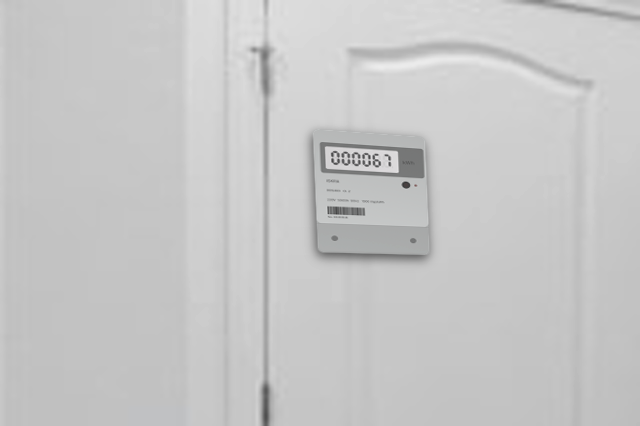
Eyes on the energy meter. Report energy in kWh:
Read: 67 kWh
